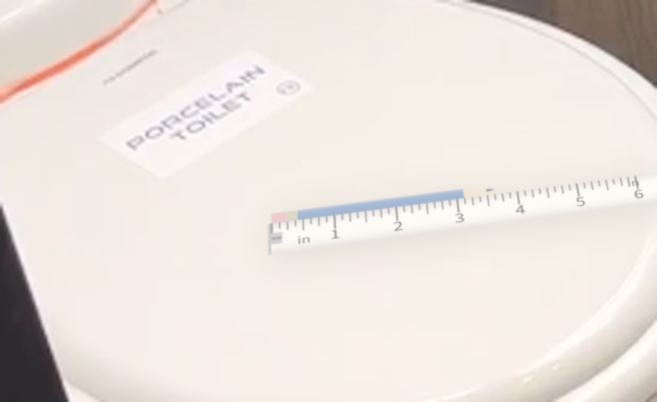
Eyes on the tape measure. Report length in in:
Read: 3.625 in
